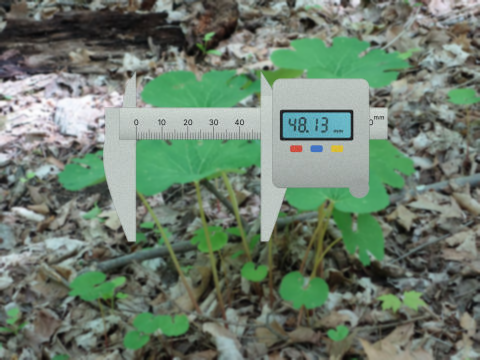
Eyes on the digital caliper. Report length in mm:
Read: 48.13 mm
